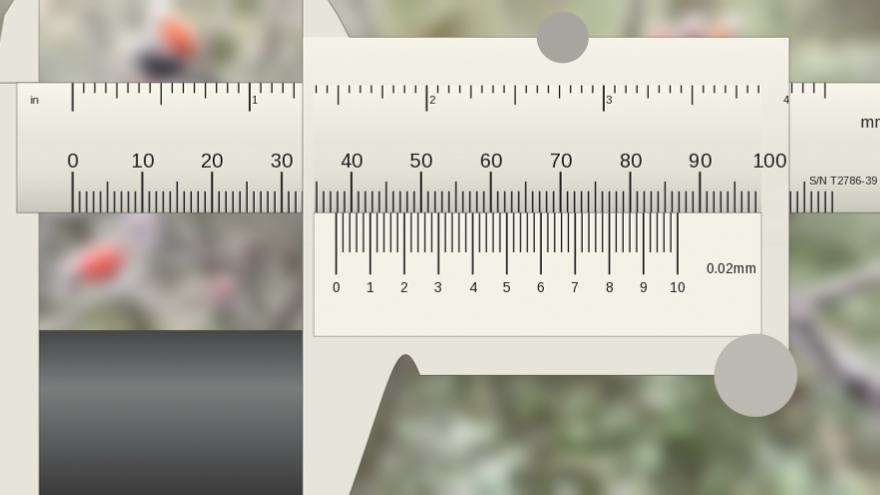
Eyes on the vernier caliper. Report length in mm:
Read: 37.8 mm
